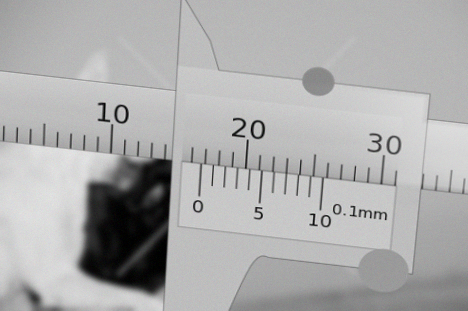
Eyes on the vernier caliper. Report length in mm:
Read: 16.7 mm
